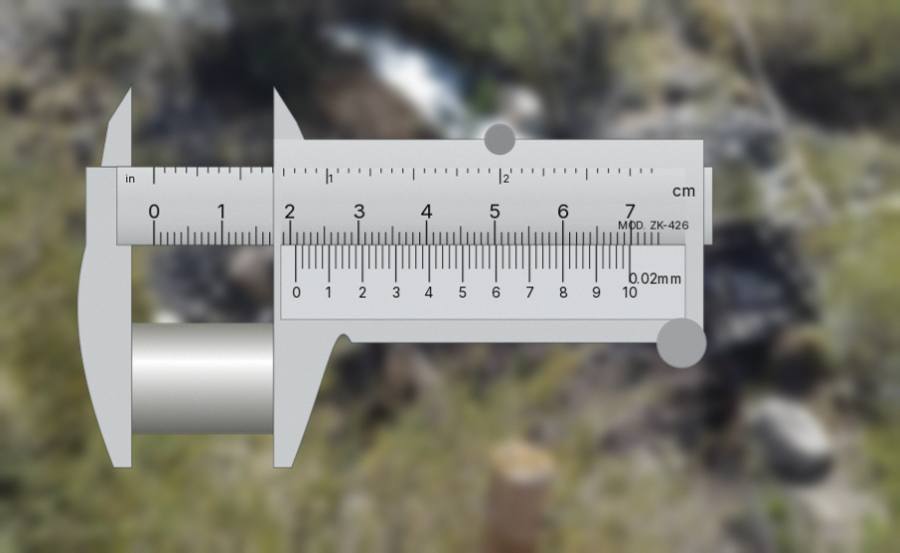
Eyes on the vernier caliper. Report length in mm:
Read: 20.8 mm
